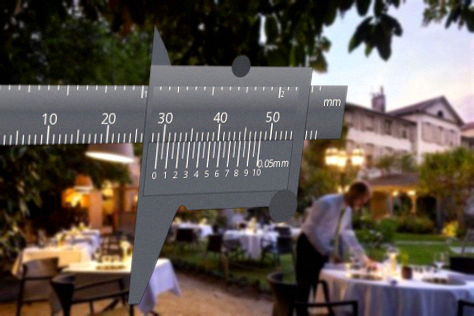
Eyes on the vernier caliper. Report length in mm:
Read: 29.0 mm
